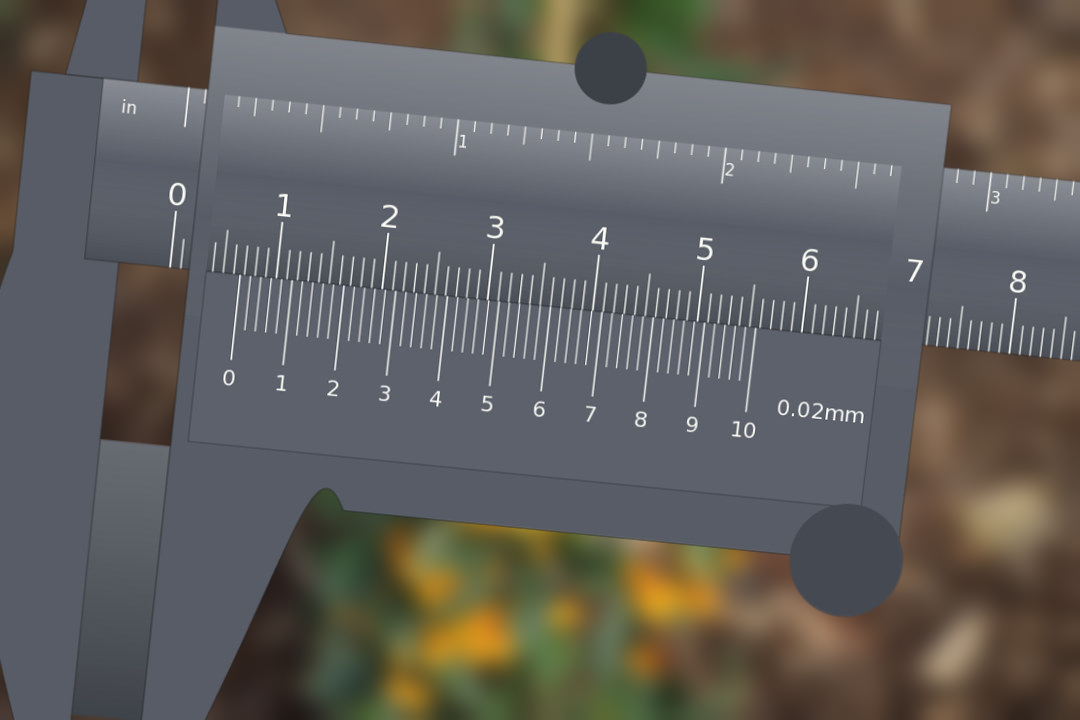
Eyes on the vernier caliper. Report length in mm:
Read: 6.6 mm
